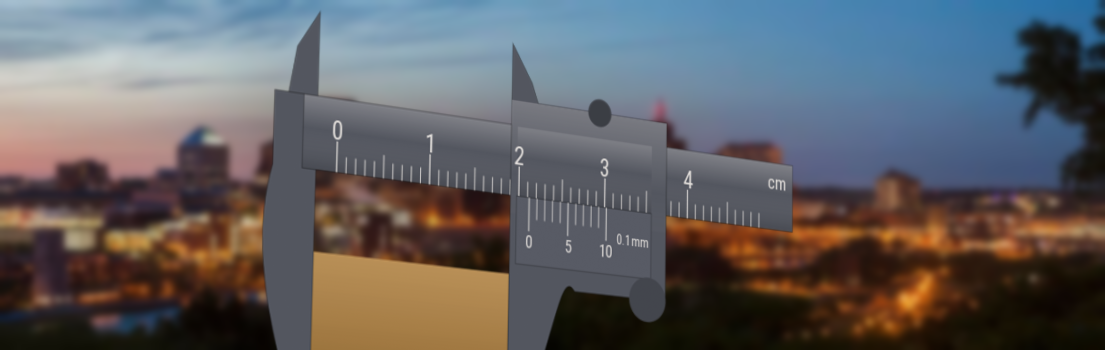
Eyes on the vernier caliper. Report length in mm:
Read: 21.2 mm
